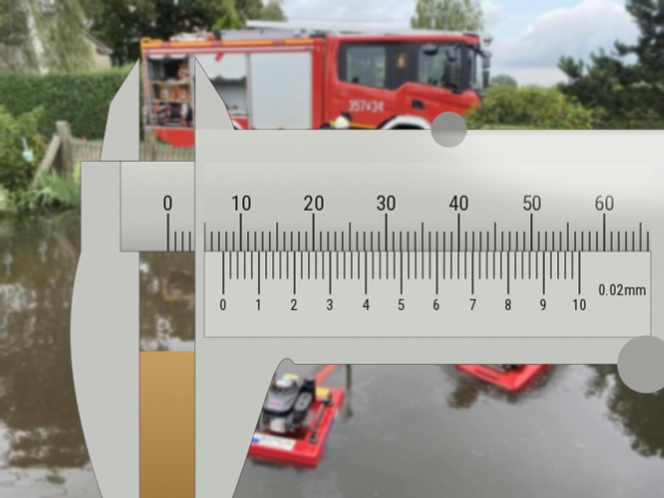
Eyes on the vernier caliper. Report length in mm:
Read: 7.6 mm
